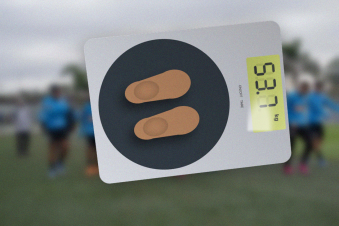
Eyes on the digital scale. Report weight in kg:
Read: 53.7 kg
